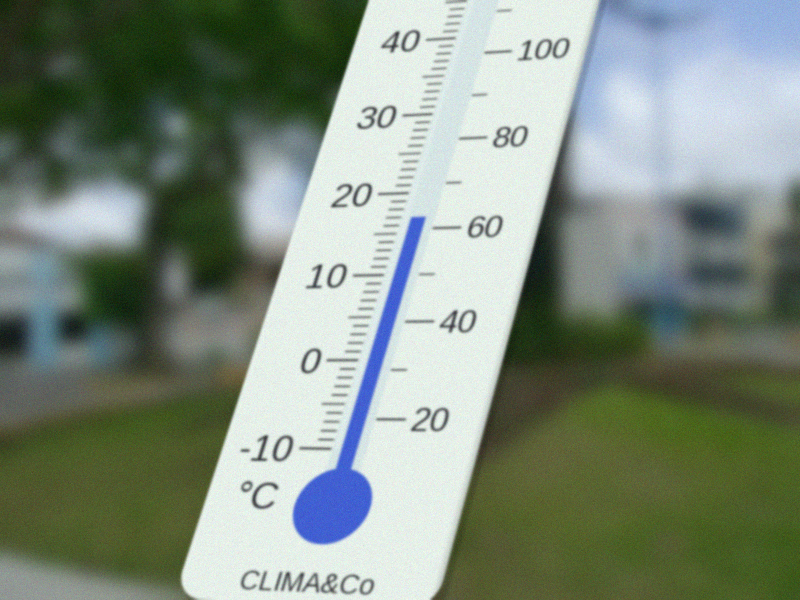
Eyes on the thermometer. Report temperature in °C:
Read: 17 °C
